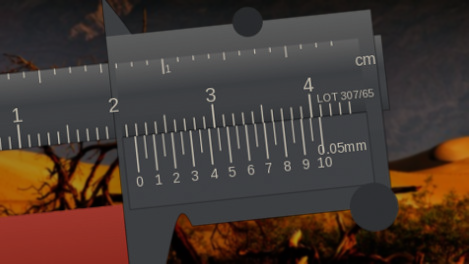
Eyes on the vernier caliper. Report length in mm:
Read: 21.8 mm
